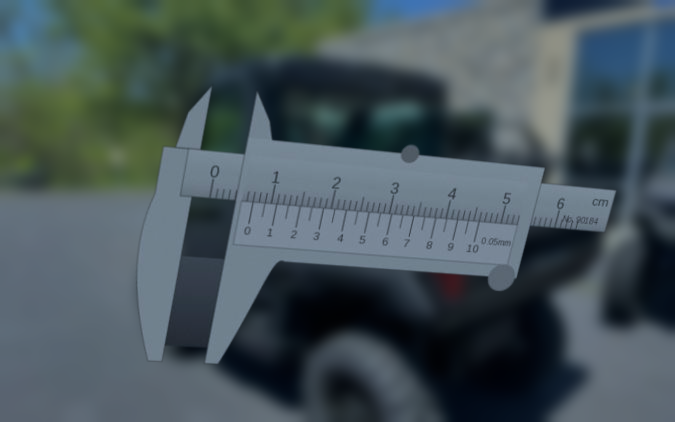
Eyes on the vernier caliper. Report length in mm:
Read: 7.0 mm
